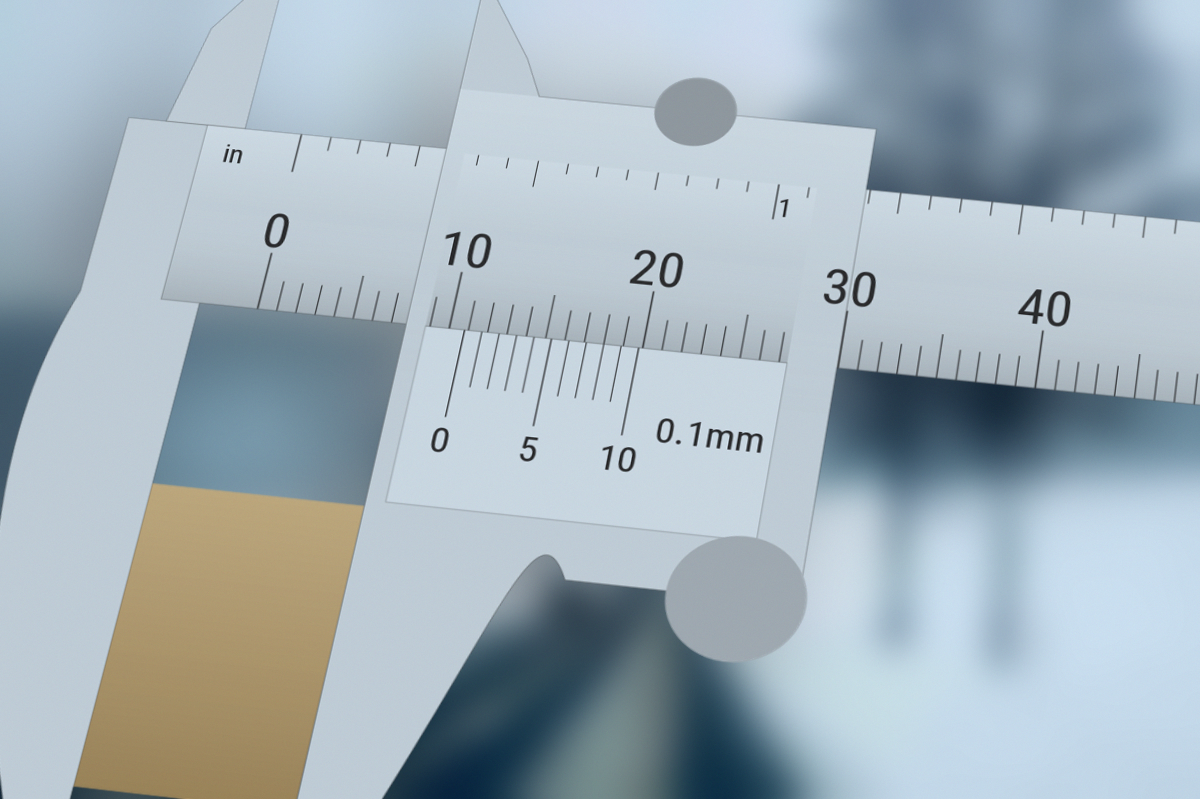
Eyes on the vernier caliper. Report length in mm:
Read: 10.8 mm
